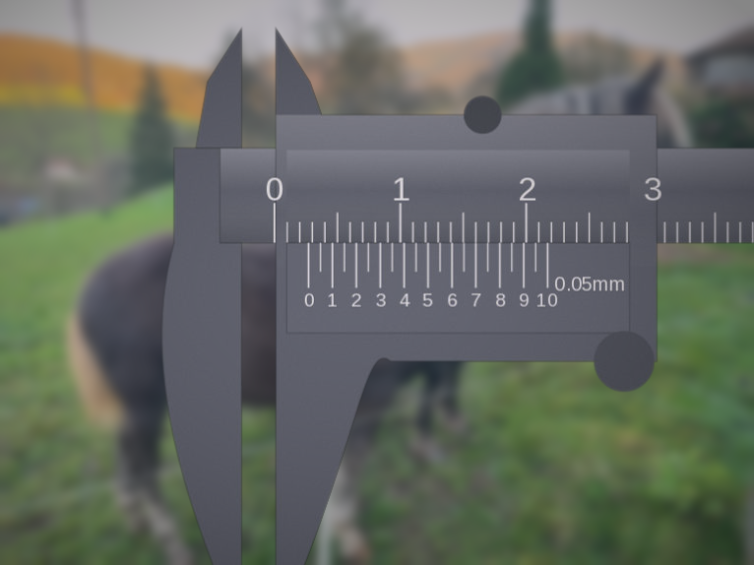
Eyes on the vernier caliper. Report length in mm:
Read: 2.7 mm
